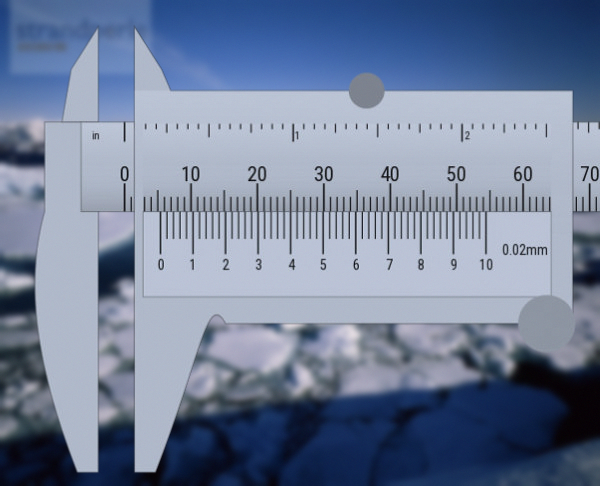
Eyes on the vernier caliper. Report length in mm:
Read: 5.4 mm
